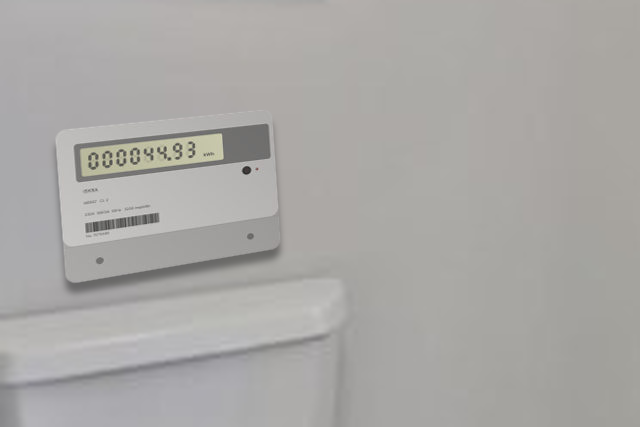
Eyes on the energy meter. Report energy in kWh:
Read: 44.93 kWh
